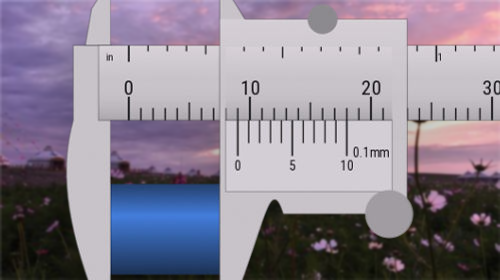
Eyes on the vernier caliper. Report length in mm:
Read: 9.0 mm
